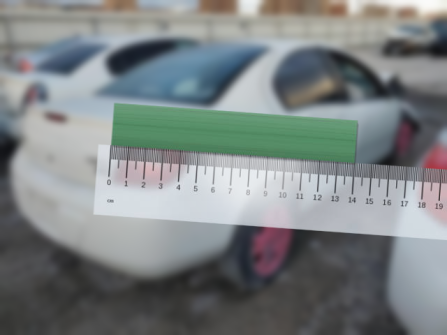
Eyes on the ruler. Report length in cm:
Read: 14 cm
